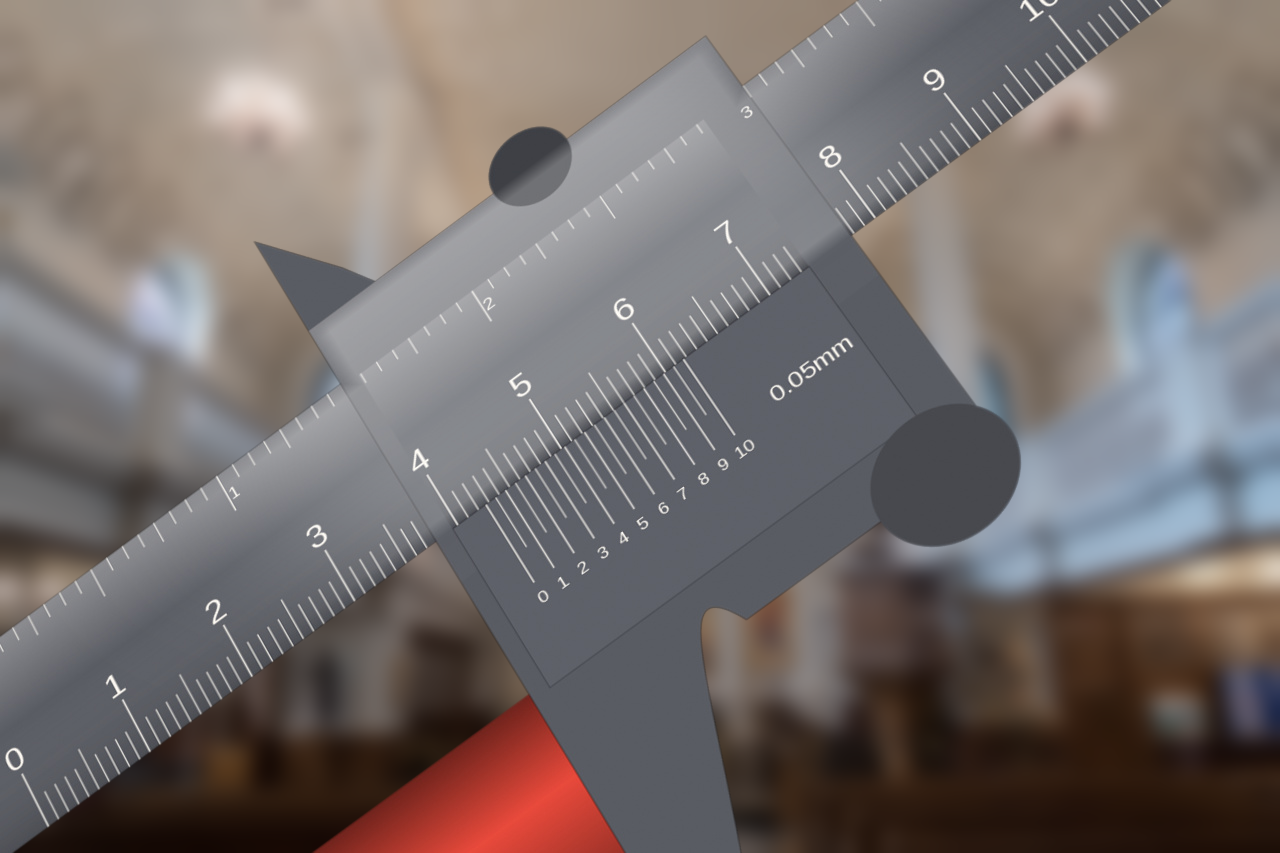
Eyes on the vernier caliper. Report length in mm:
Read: 42.7 mm
